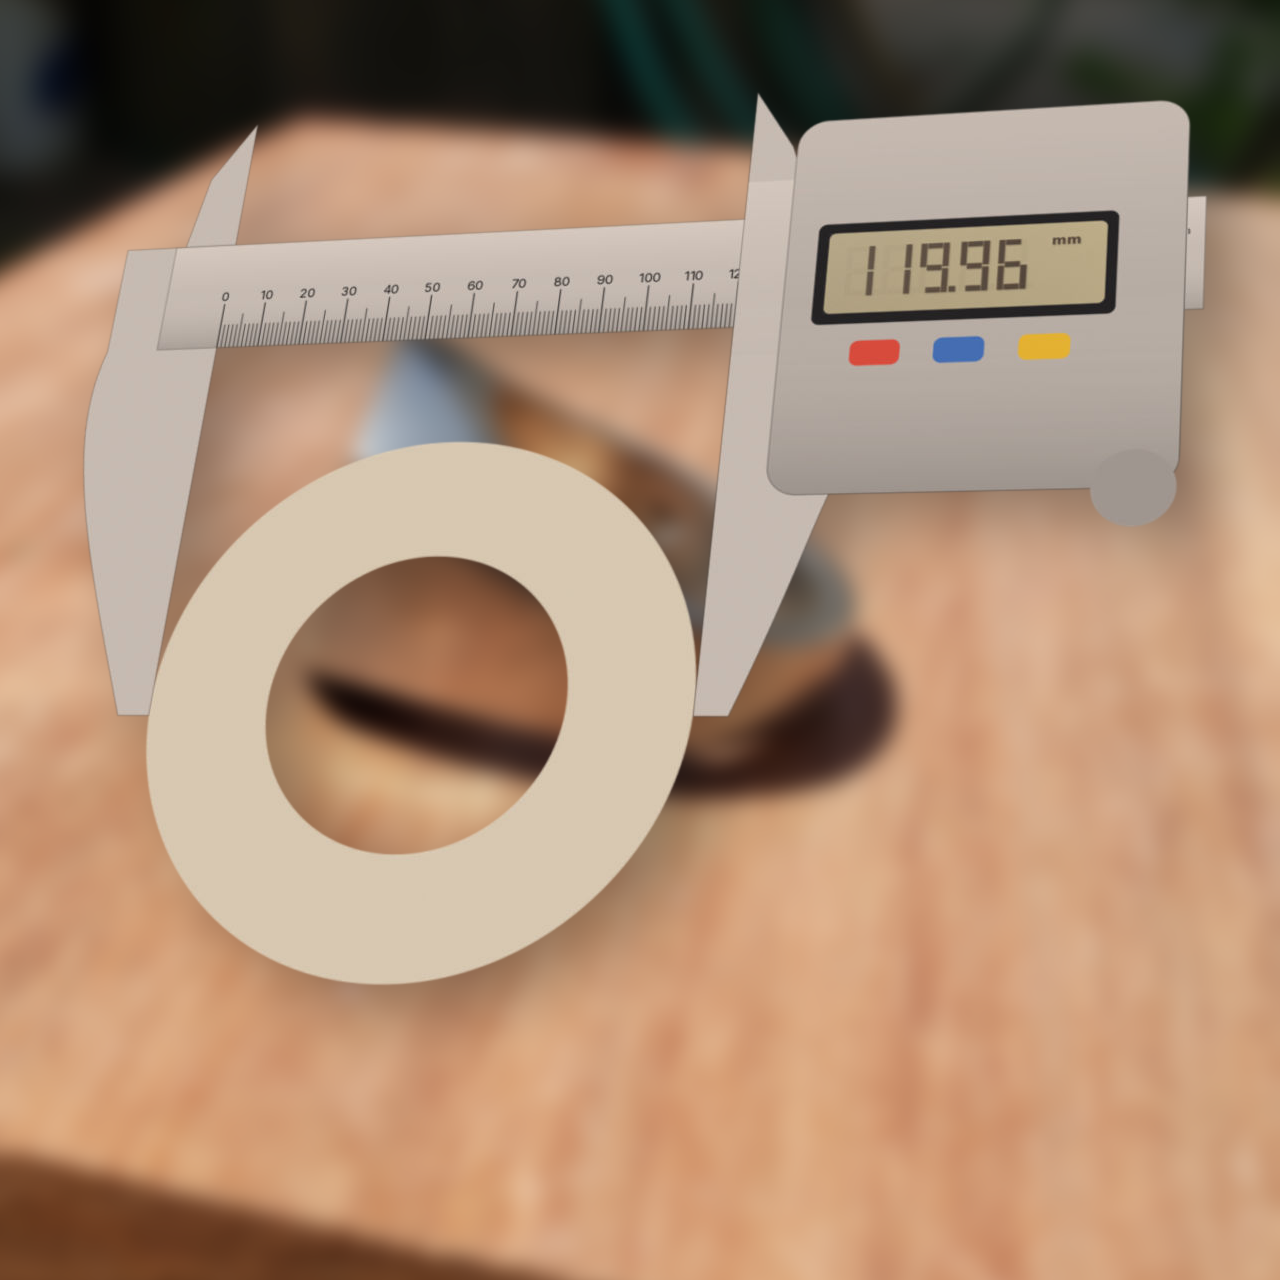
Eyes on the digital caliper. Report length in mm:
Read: 119.96 mm
